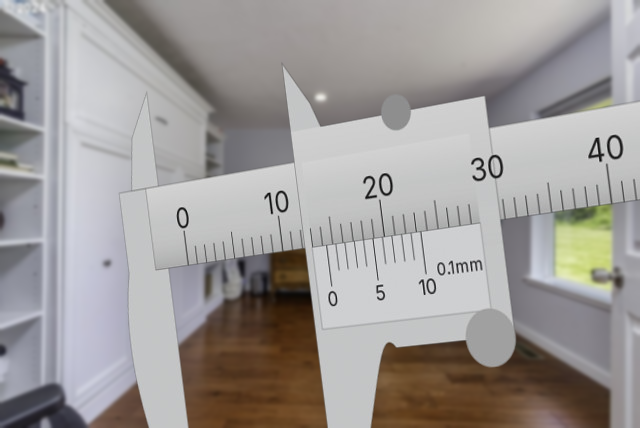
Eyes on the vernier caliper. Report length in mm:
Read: 14.4 mm
